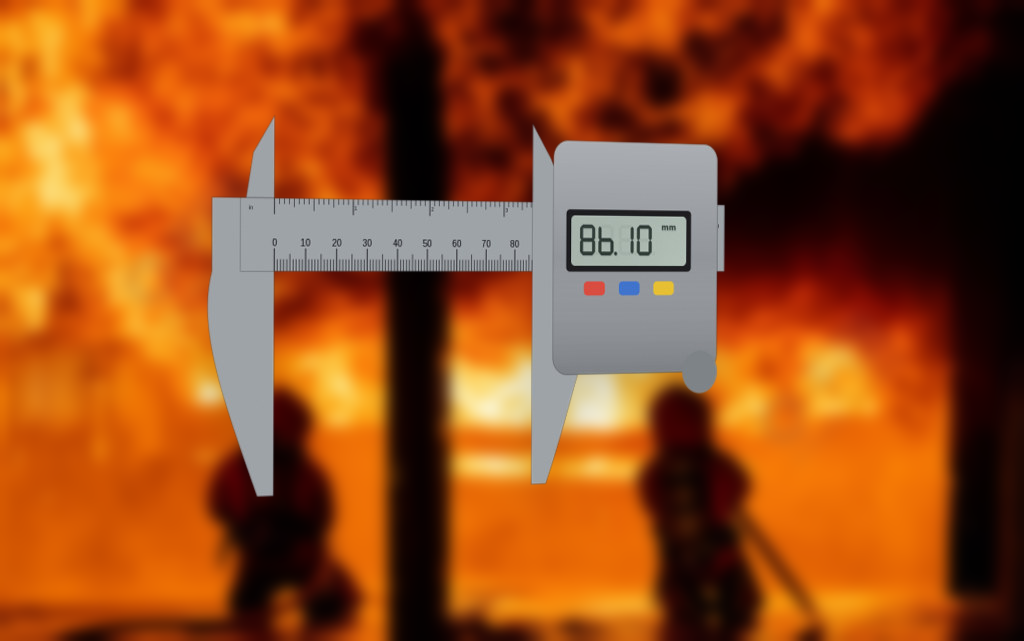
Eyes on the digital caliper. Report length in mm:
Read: 86.10 mm
